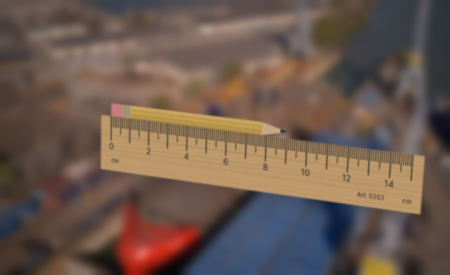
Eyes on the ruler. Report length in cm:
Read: 9 cm
